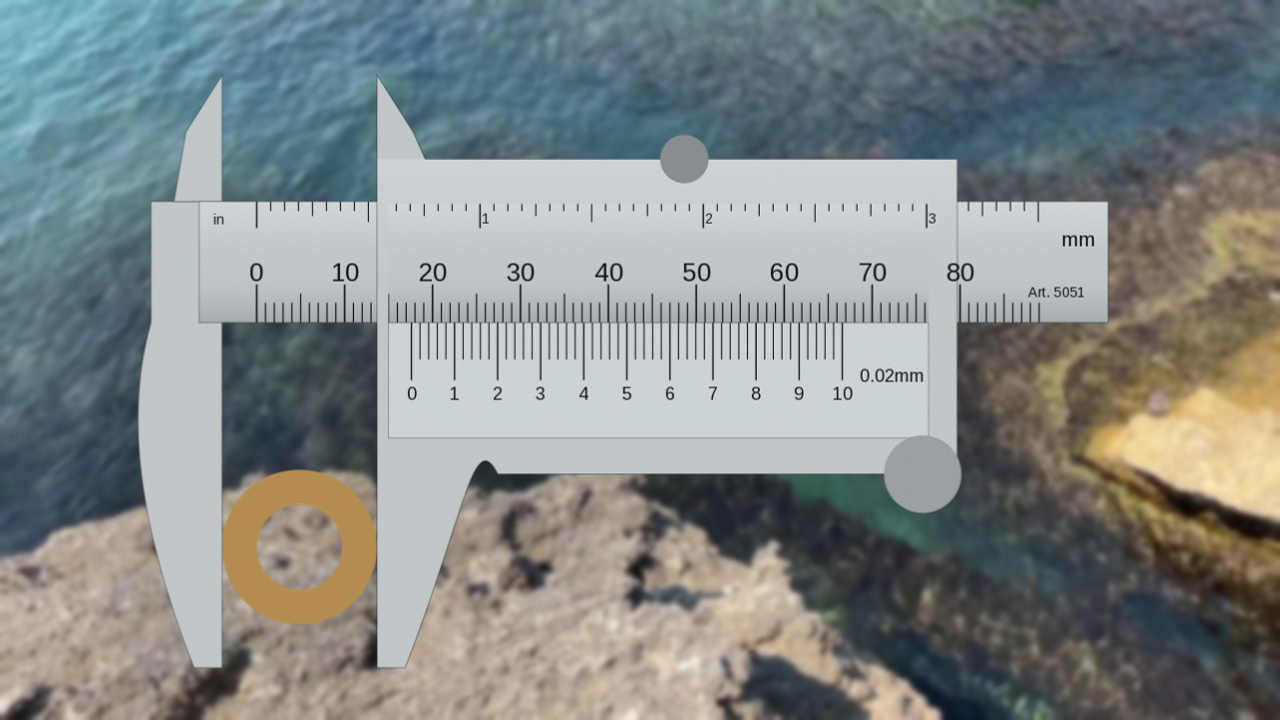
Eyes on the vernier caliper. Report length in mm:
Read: 17.6 mm
